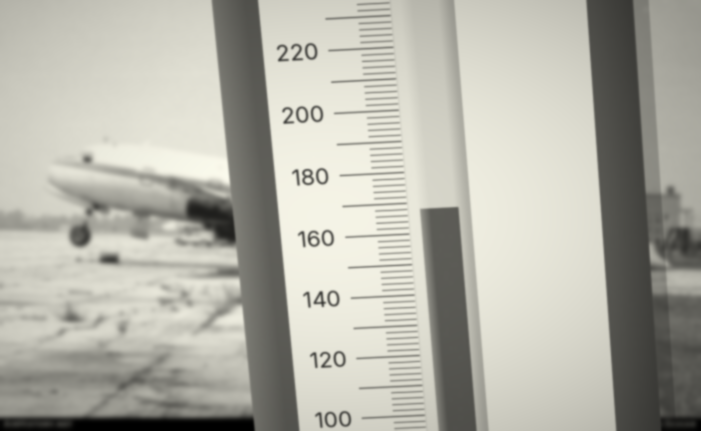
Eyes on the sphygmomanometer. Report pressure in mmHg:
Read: 168 mmHg
